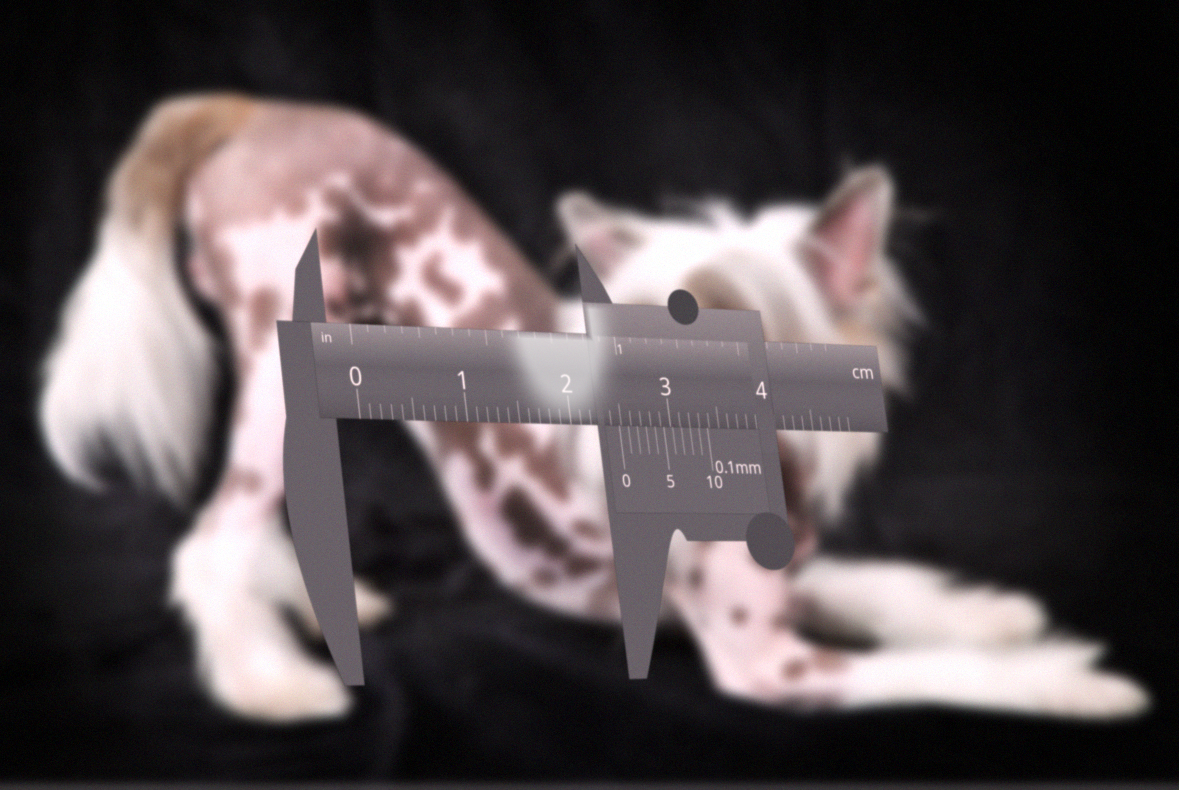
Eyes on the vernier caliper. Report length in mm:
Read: 24.8 mm
